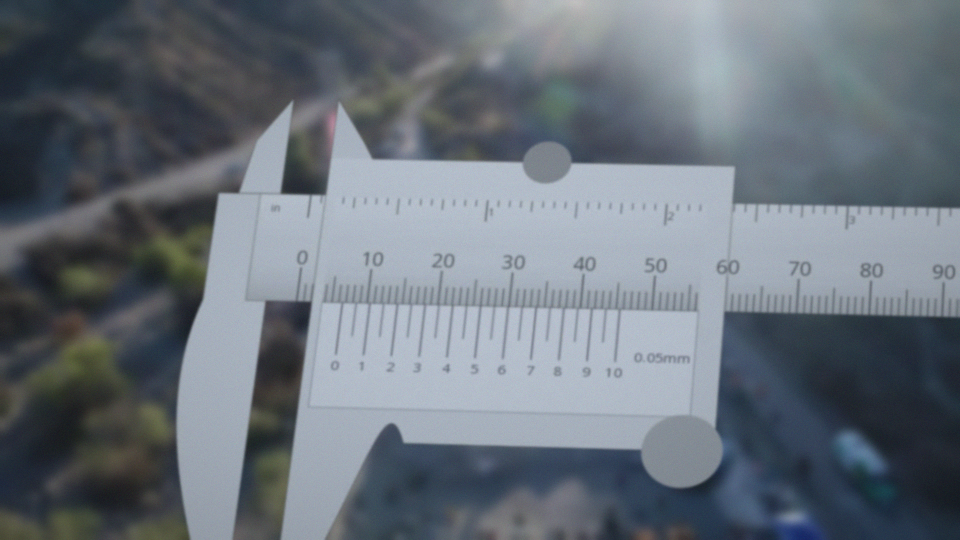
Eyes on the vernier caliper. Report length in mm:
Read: 6.5 mm
